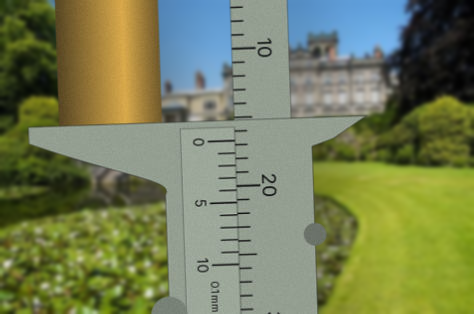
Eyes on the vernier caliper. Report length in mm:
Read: 16.7 mm
